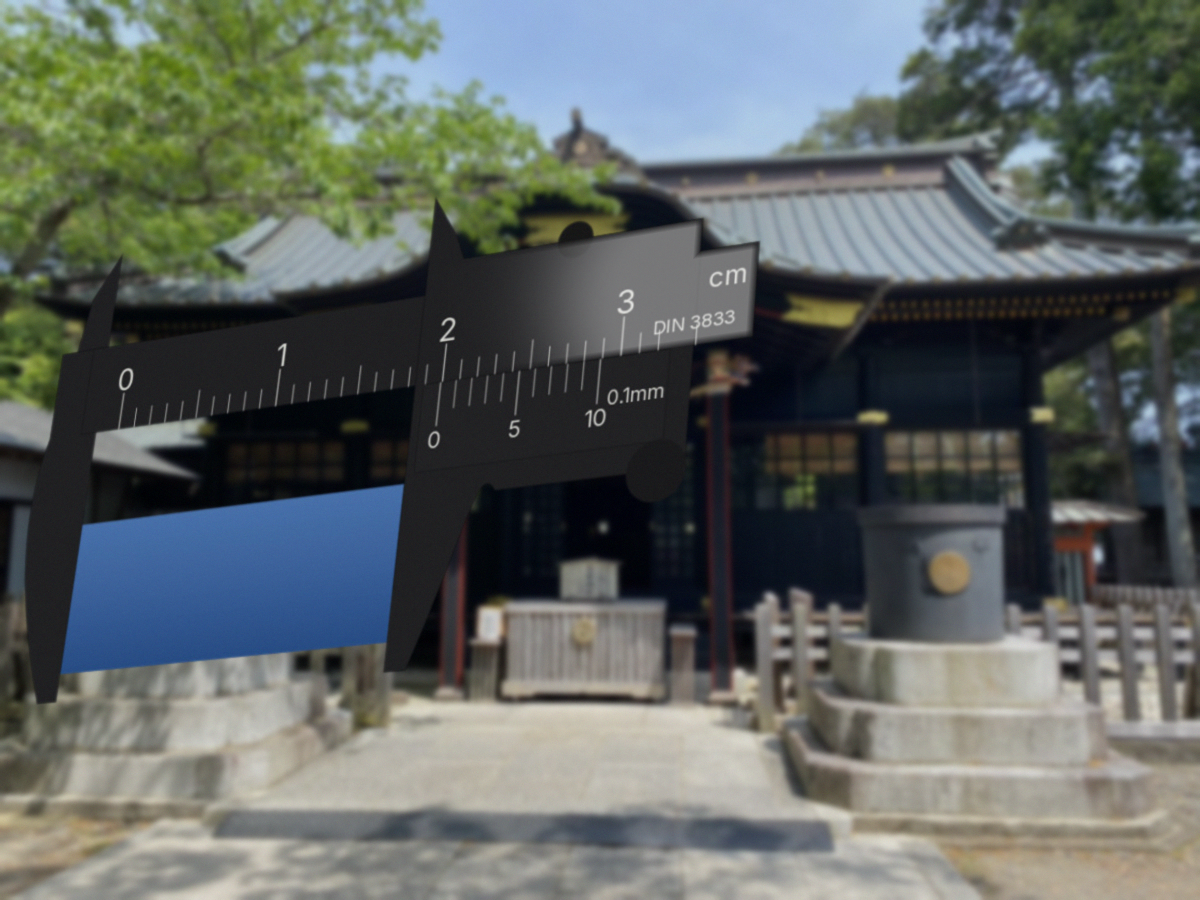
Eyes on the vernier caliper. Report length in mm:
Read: 19.9 mm
